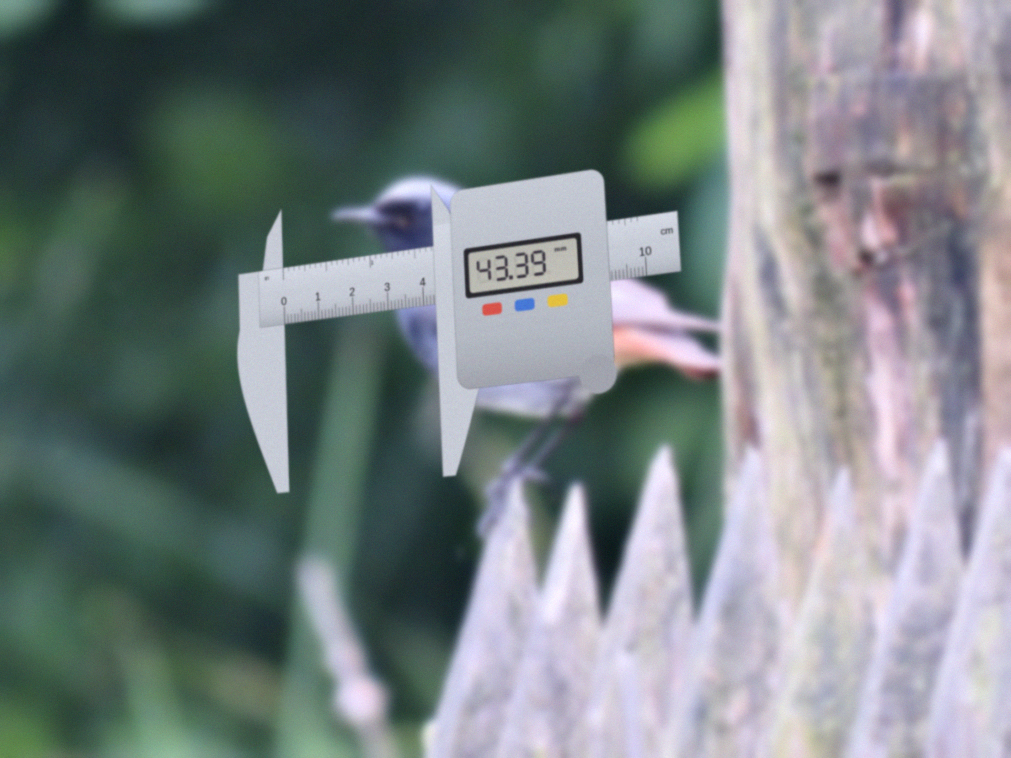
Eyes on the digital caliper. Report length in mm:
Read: 43.39 mm
